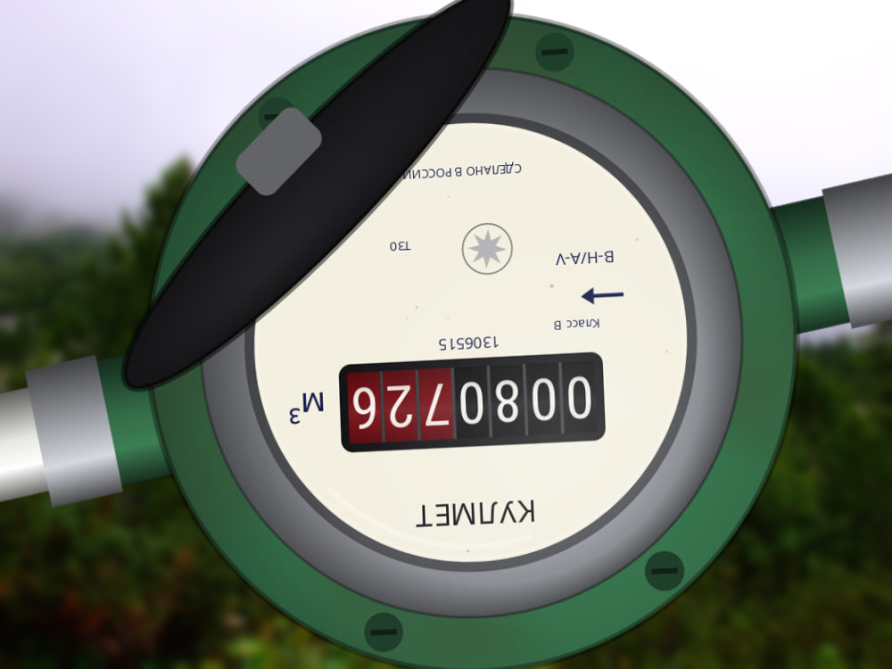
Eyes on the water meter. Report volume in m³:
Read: 80.726 m³
